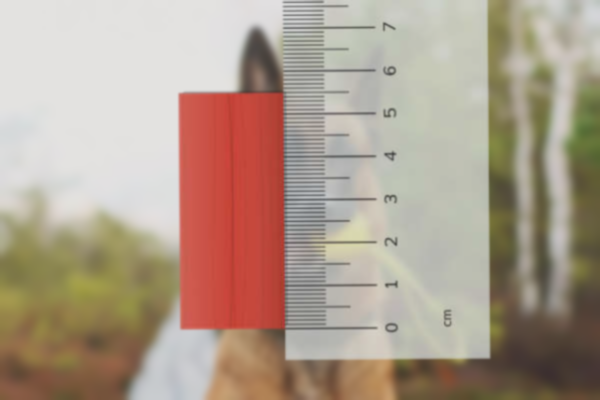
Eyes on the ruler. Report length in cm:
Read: 5.5 cm
